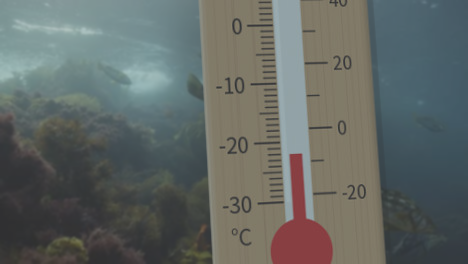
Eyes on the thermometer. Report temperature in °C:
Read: -22 °C
